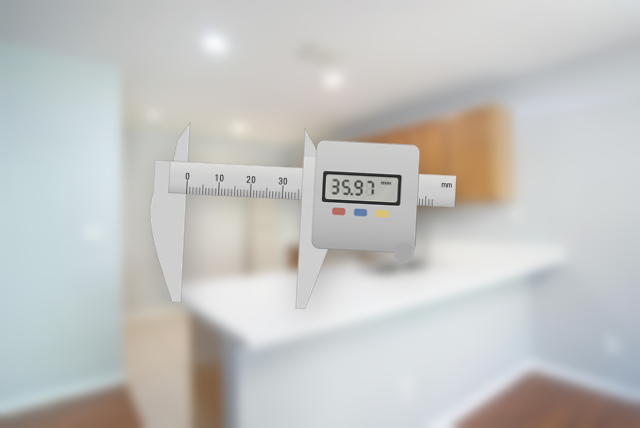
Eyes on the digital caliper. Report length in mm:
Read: 35.97 mm
